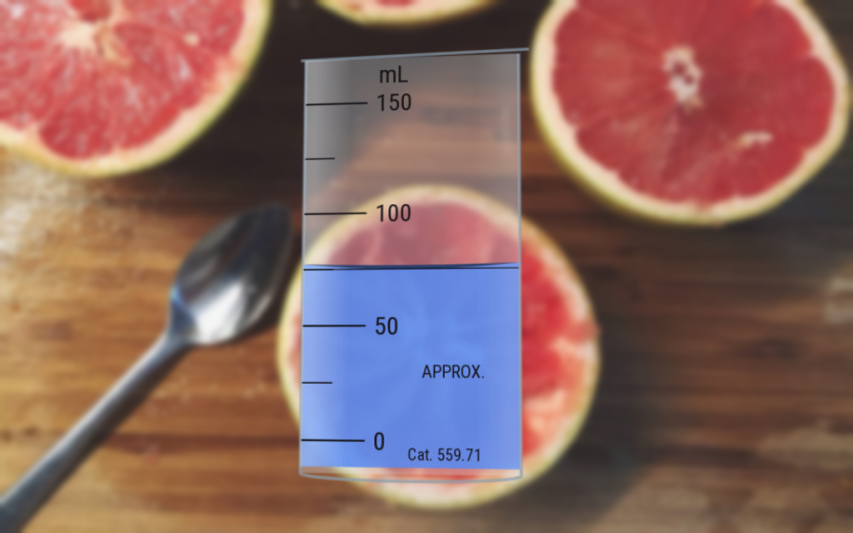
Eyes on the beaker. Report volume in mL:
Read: 75 mL
